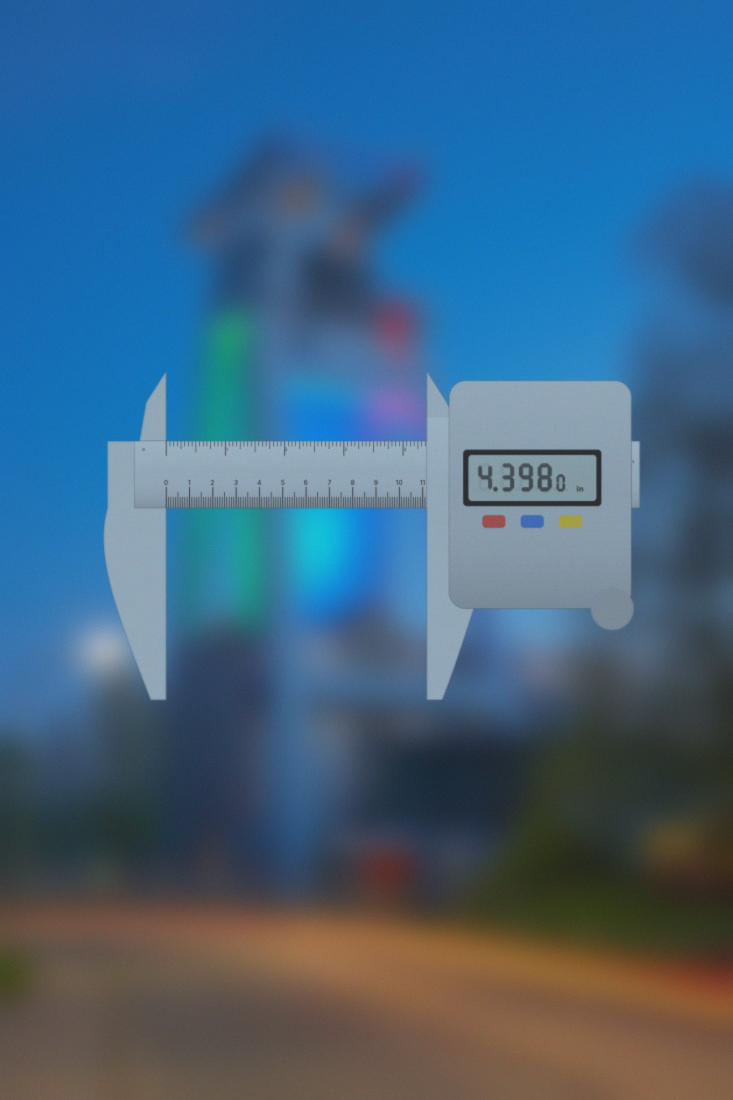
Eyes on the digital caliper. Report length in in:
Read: 4.3980 in
